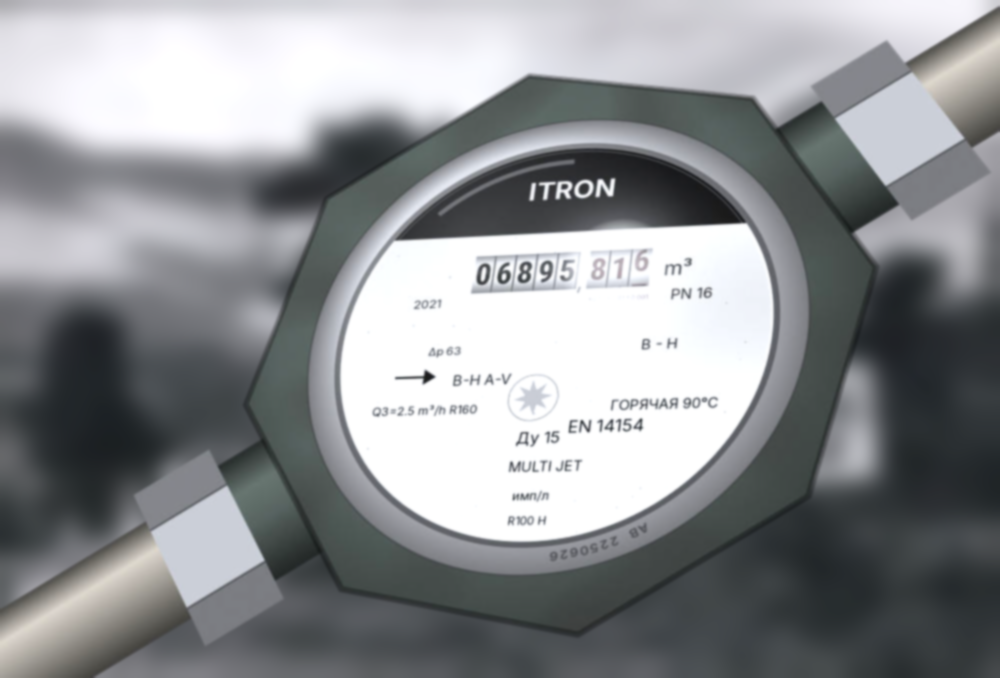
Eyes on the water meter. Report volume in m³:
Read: 6895.816 m³
